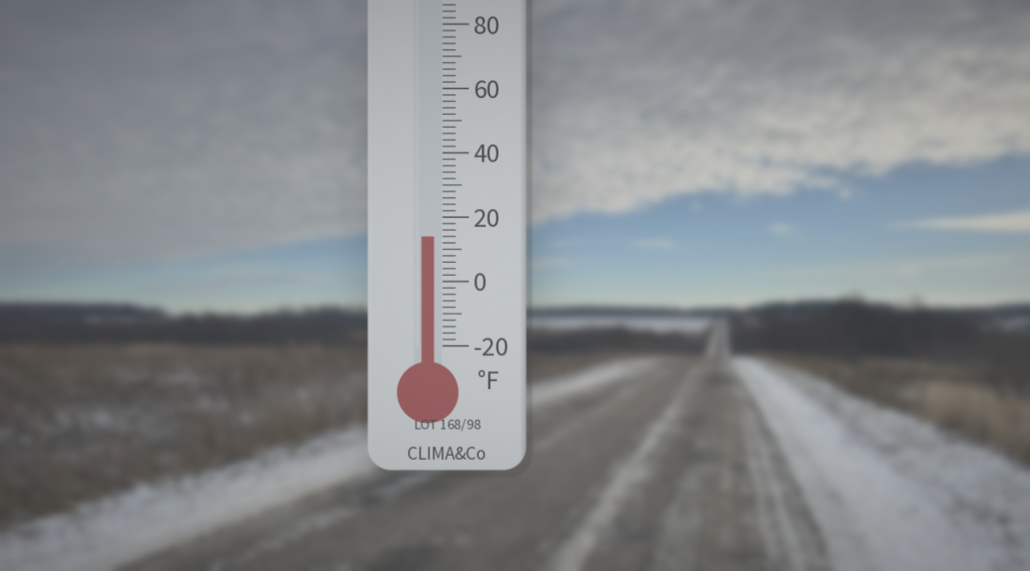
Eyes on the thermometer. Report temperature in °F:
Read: 14 °F
